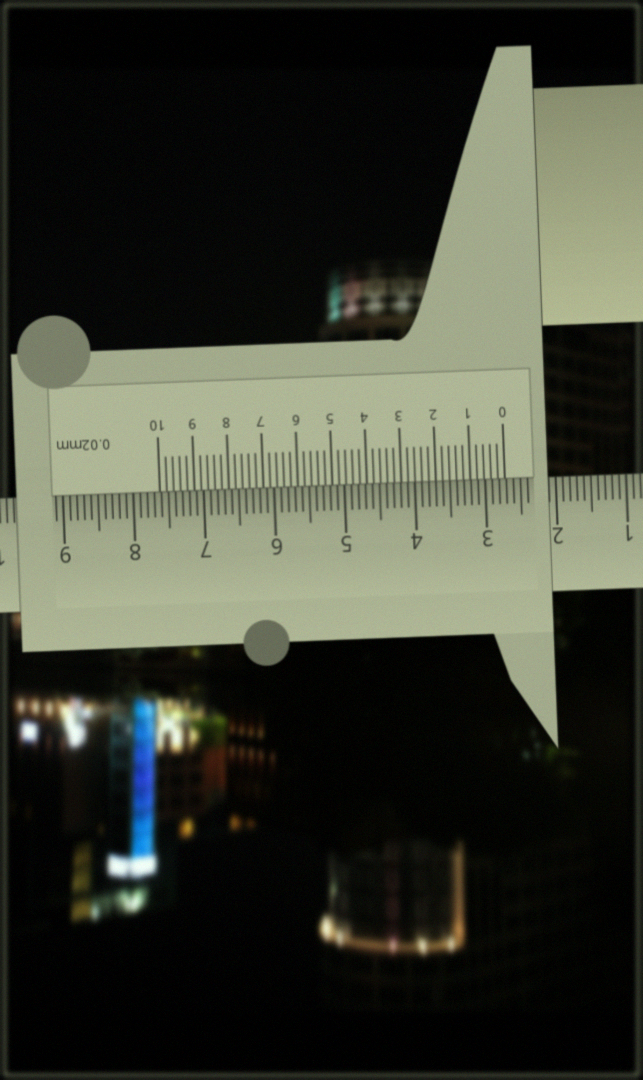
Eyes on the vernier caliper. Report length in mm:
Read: 27.2 mm
